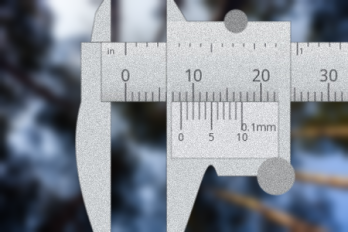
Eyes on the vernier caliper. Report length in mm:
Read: 8.2 mm
